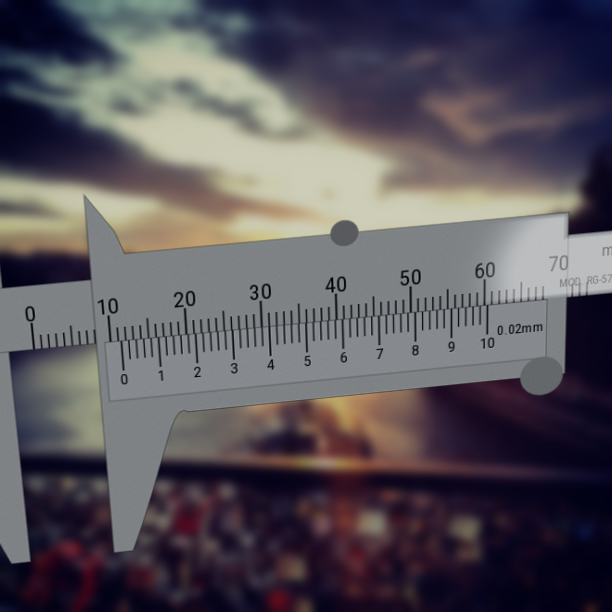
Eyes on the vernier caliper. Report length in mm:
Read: 11.4 mm
